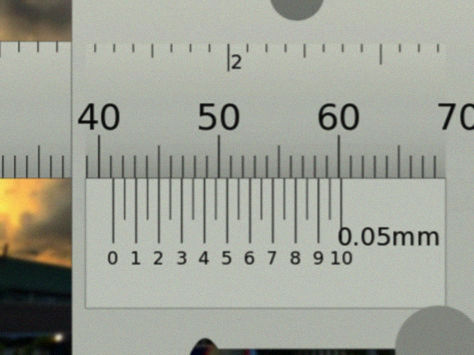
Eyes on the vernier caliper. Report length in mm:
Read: 41.2 mm
